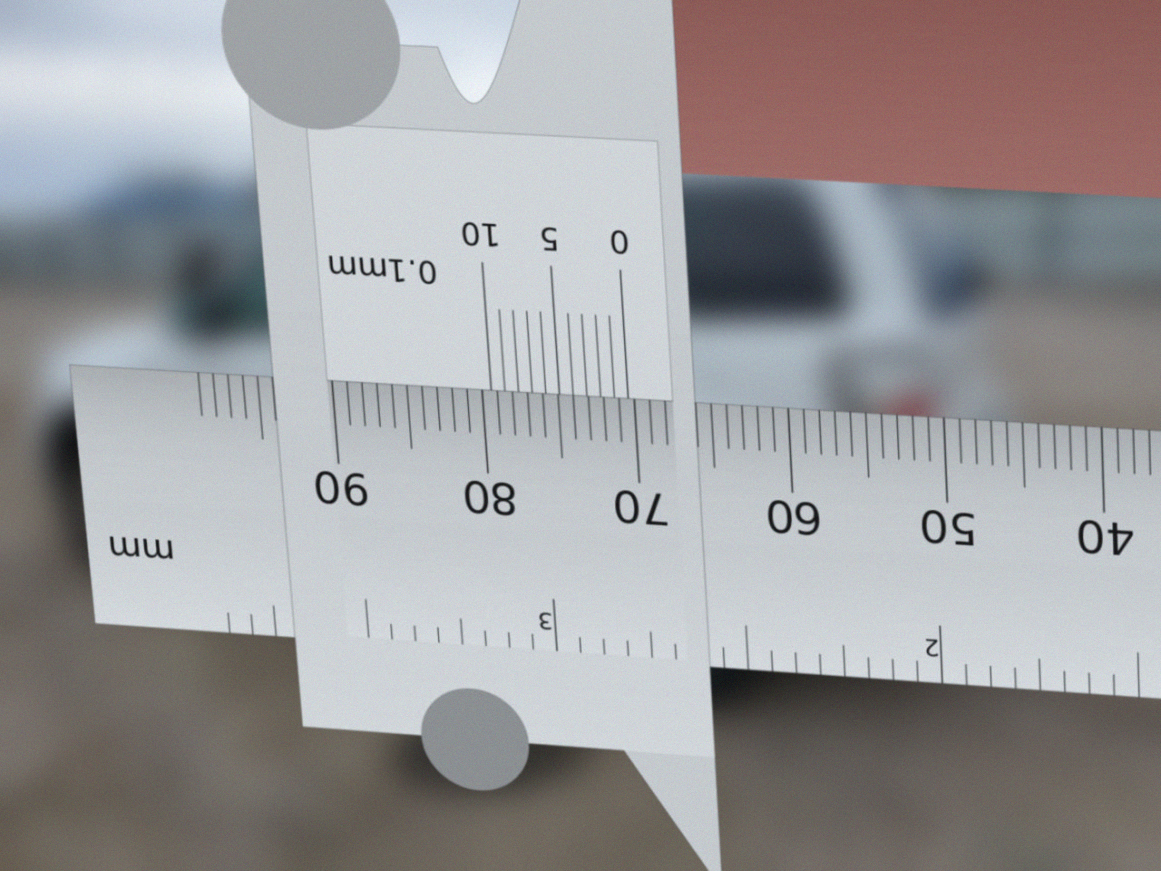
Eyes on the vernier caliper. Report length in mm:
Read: 70.4 mm
